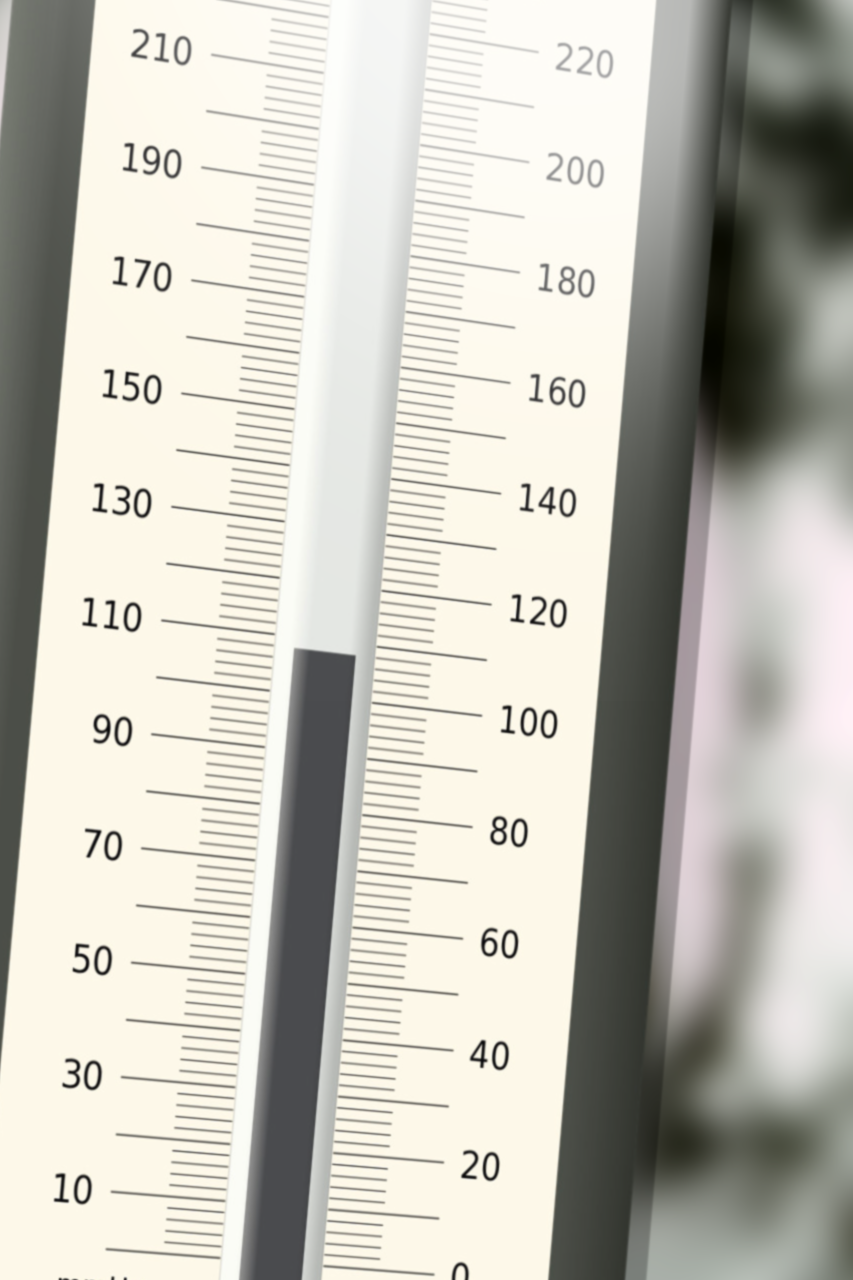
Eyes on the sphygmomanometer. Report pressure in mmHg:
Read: 108 mmHg
